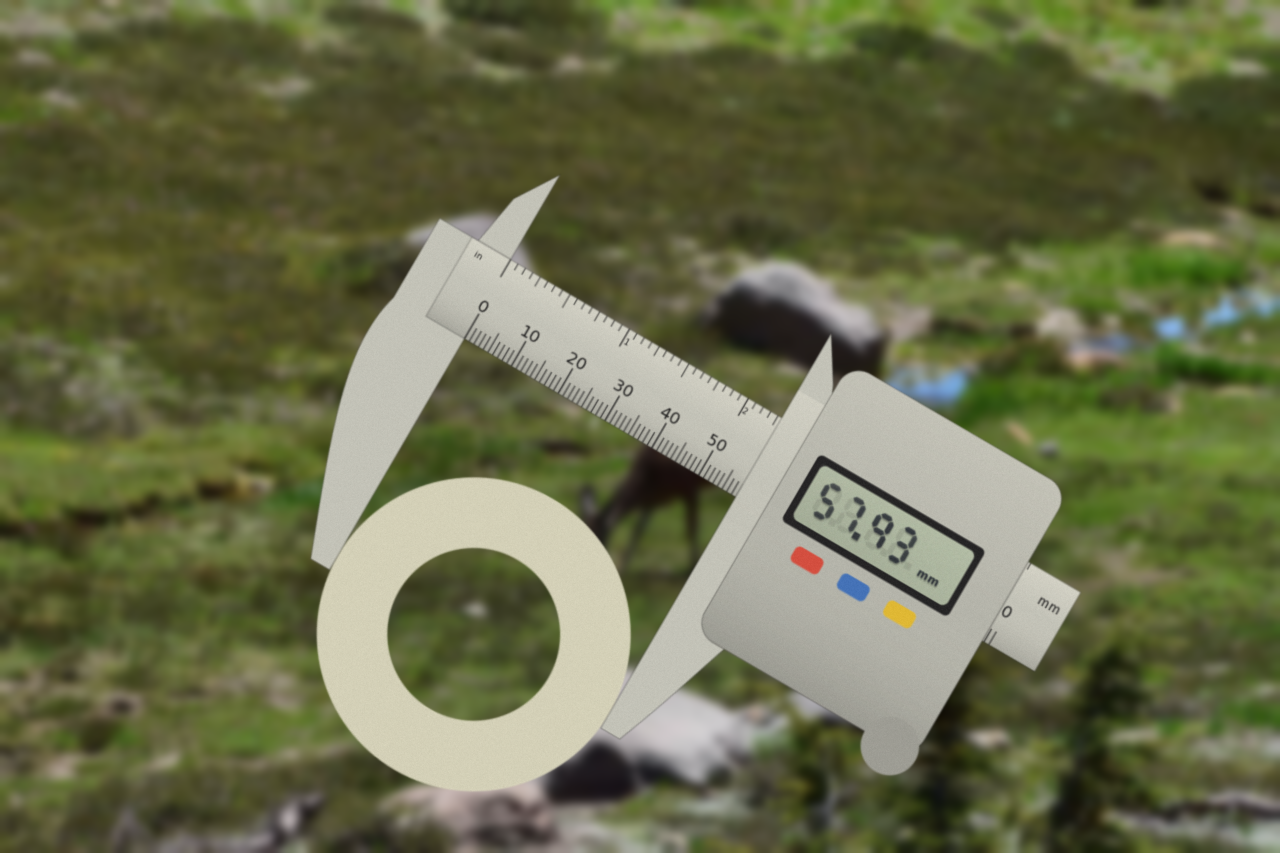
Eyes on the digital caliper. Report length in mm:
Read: 57.93 mm
